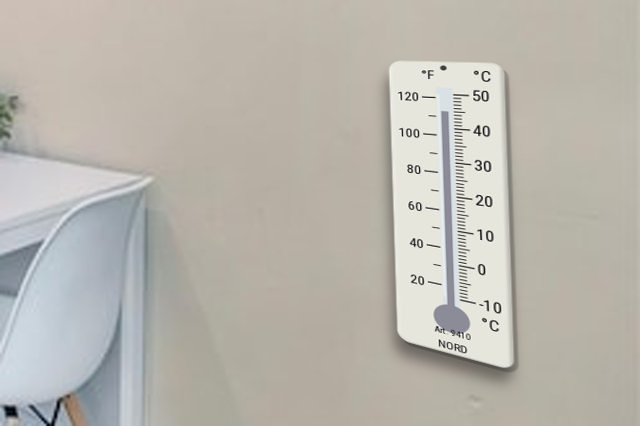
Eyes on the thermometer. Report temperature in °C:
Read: 45 °C
